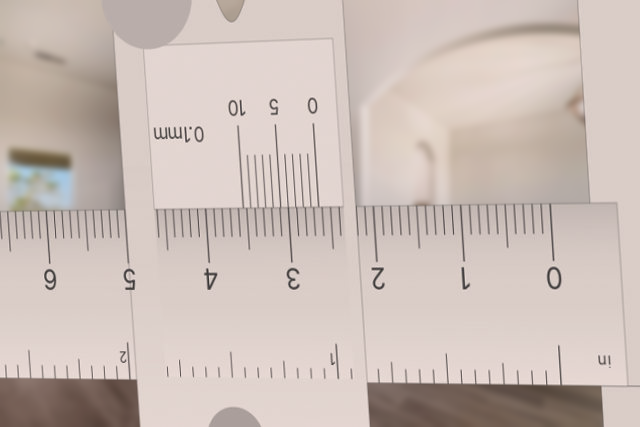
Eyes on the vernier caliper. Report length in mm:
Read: 26.4 mm
